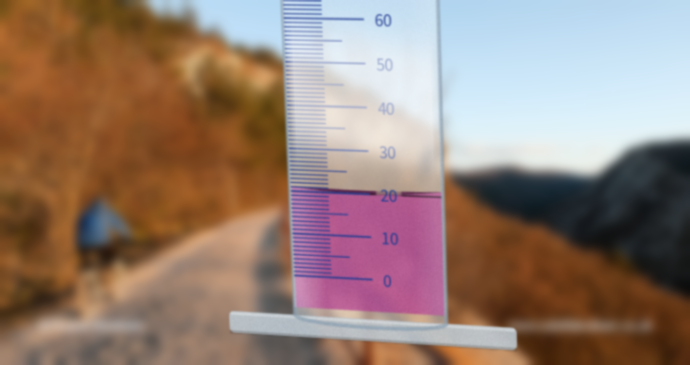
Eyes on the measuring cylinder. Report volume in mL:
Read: 20 mL
